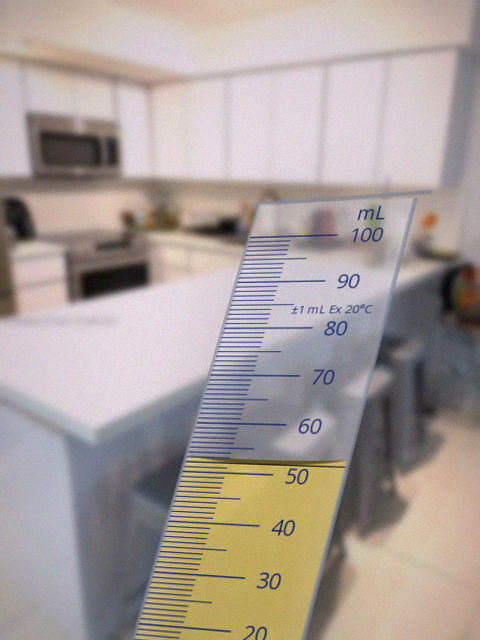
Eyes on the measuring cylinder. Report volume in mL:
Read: 52 mL
